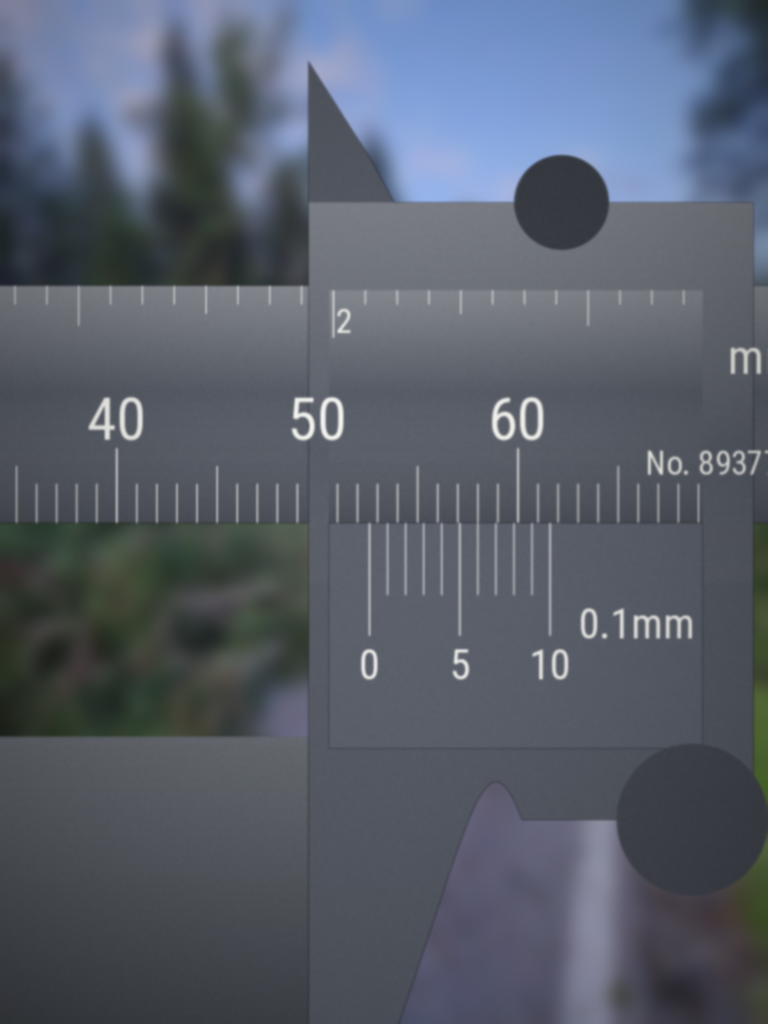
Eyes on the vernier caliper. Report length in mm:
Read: 52.6 mm
